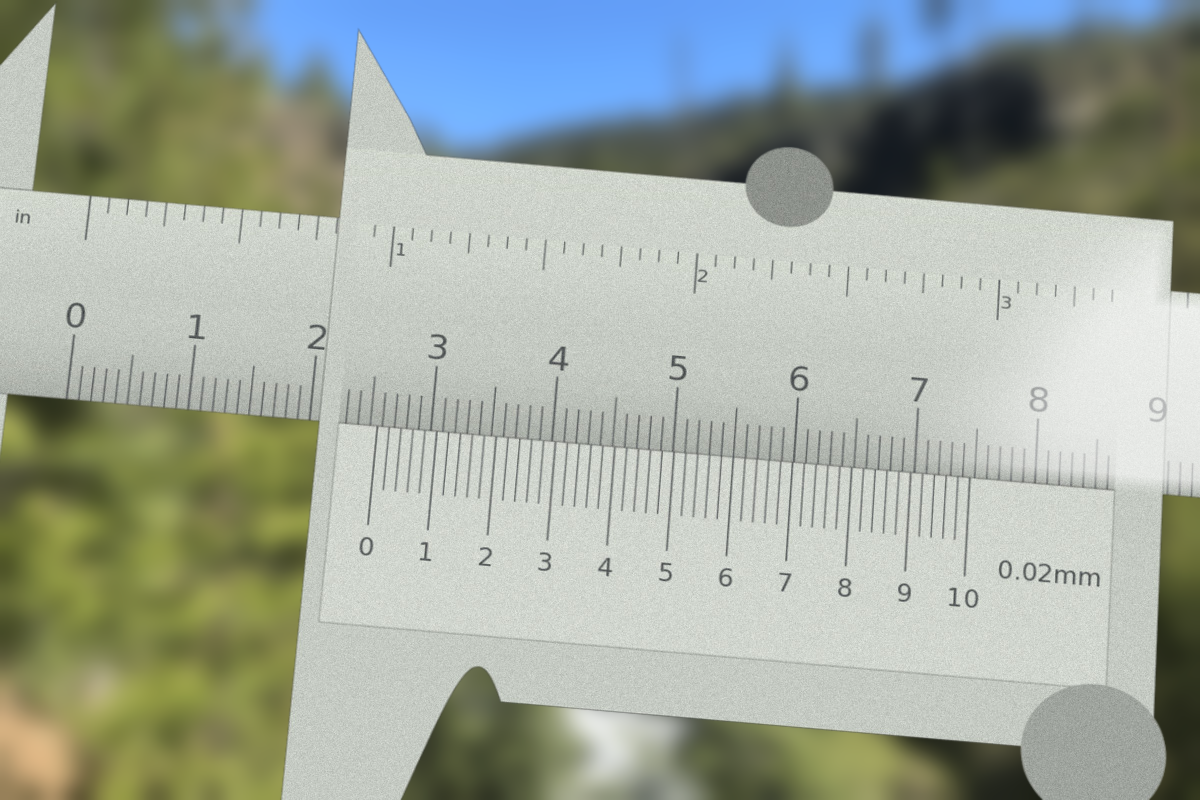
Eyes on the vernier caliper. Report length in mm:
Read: 25.6 mm
